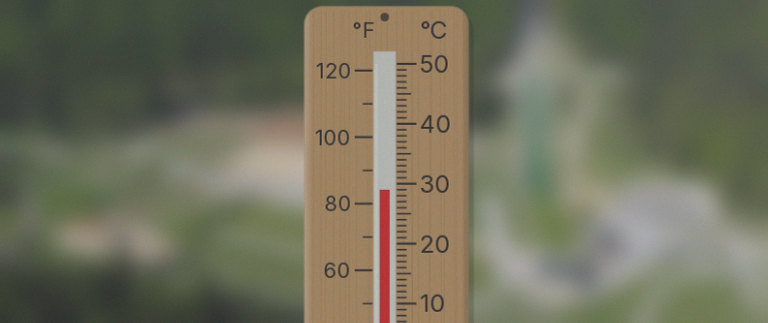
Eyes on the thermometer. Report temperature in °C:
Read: 29 °C
